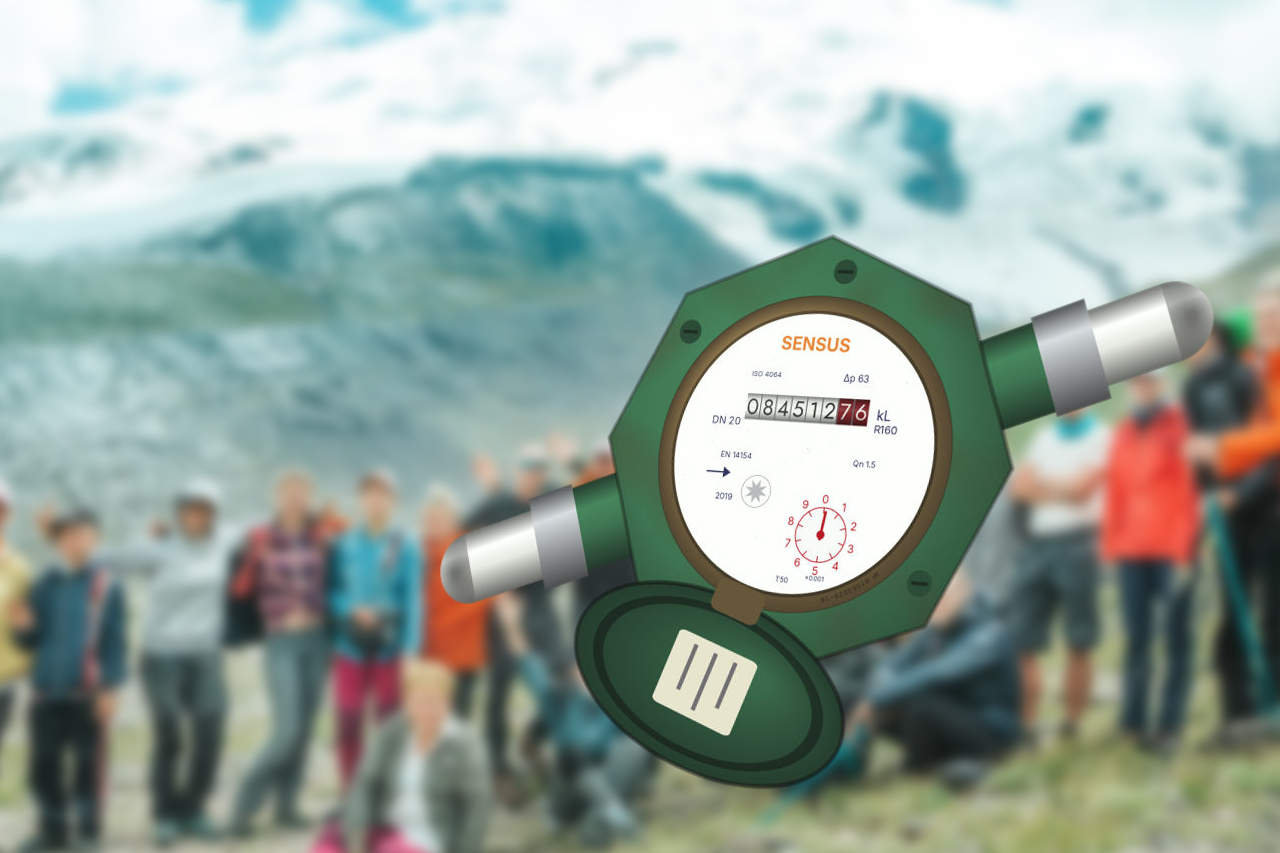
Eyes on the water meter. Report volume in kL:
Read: 84512.760 kL
